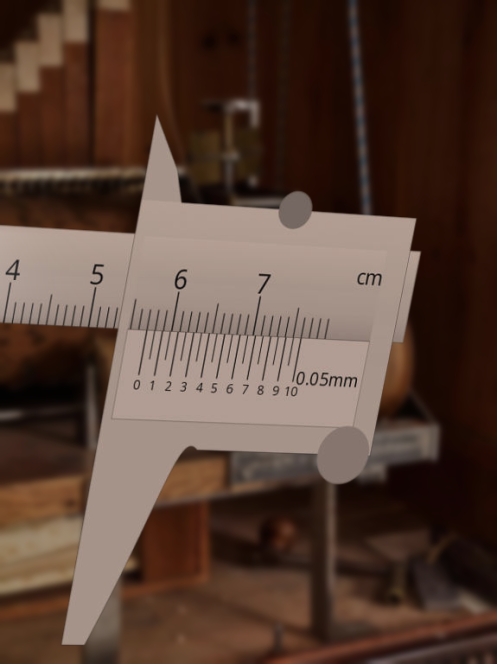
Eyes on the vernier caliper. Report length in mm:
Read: 57.0 mm
